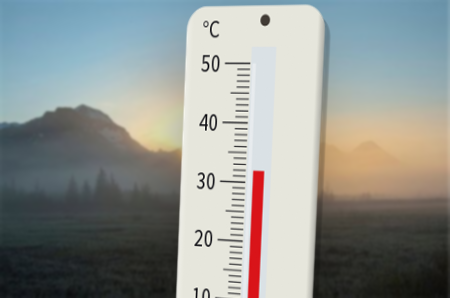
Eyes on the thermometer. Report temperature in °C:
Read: 32 °C
